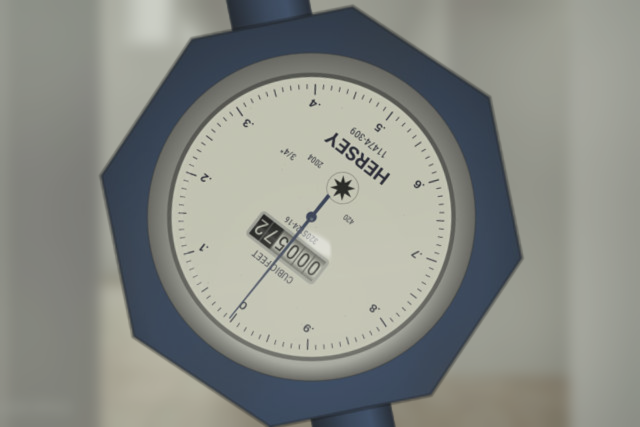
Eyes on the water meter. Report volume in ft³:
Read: 572.00 ft³
